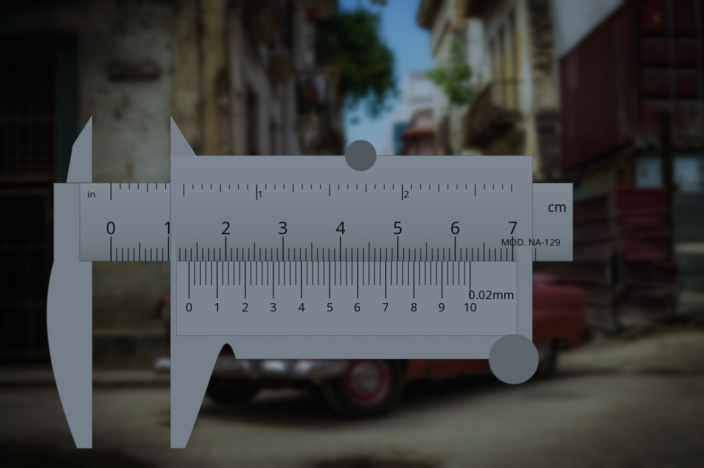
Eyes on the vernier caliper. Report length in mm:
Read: 13.6 mm
